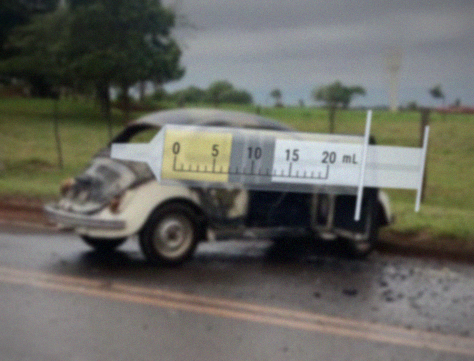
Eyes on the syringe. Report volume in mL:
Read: 7 mL
